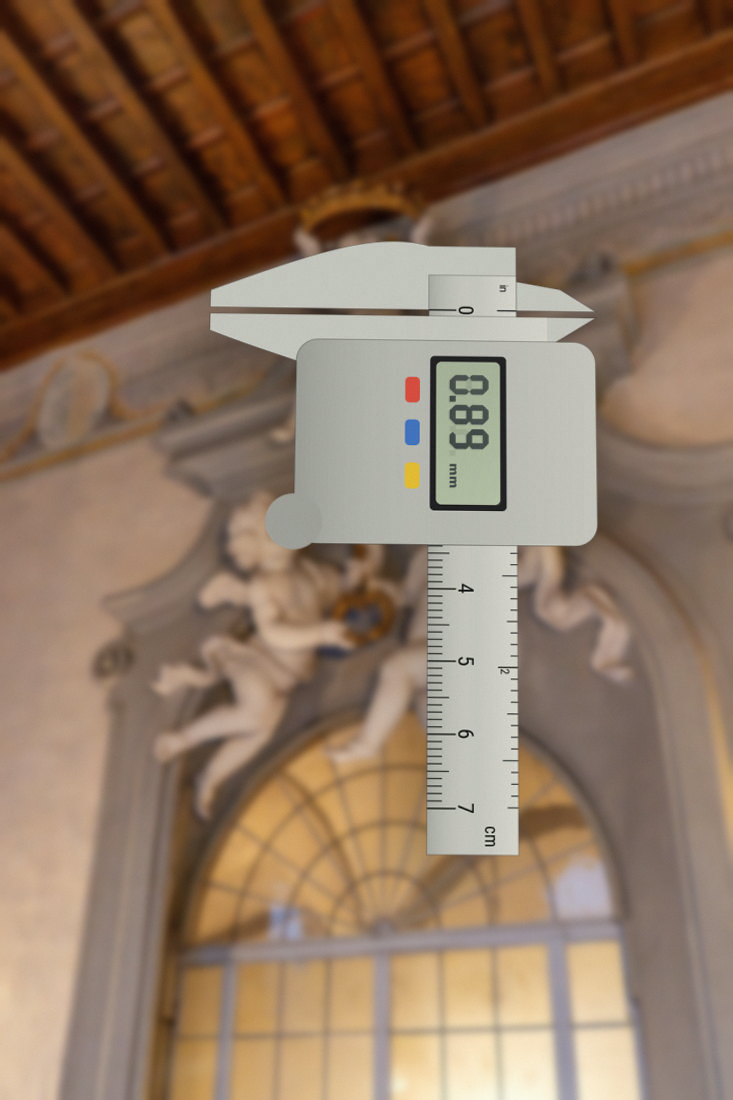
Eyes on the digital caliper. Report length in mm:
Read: 0.89 mm
